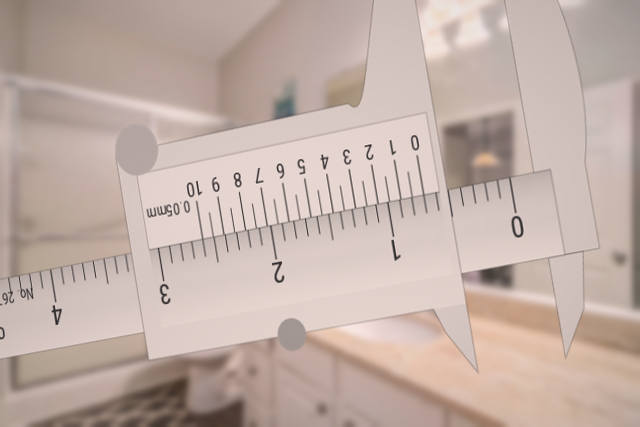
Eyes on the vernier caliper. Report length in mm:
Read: 7.0 mm
